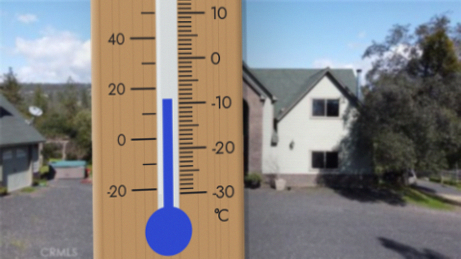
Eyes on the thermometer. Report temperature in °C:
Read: -9 °C
